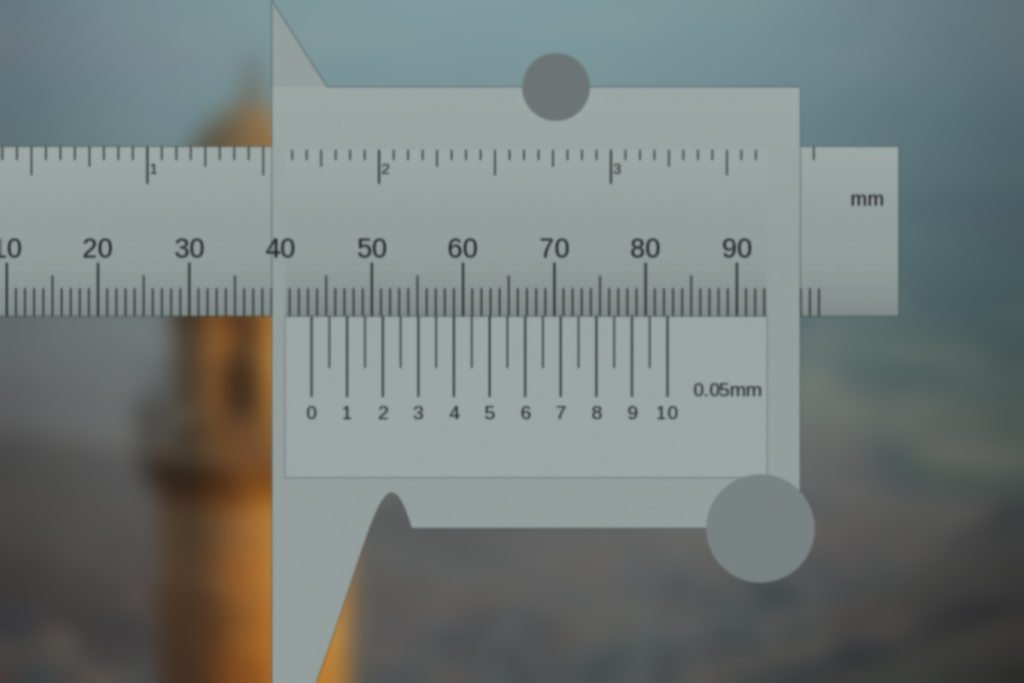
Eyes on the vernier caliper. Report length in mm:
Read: 43.4 mm
